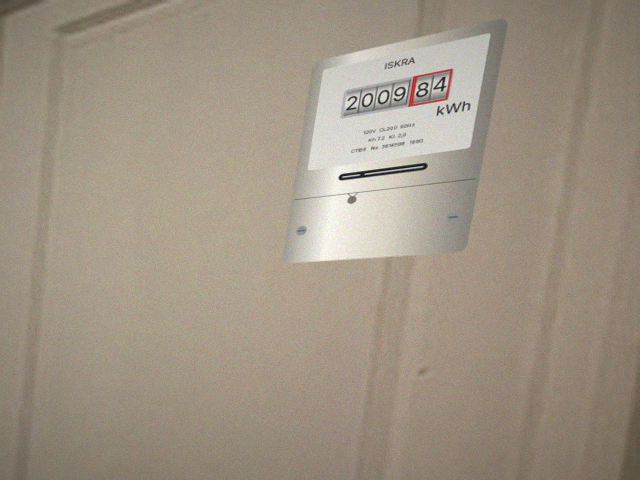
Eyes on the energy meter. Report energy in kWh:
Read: 2009.84 kWh
